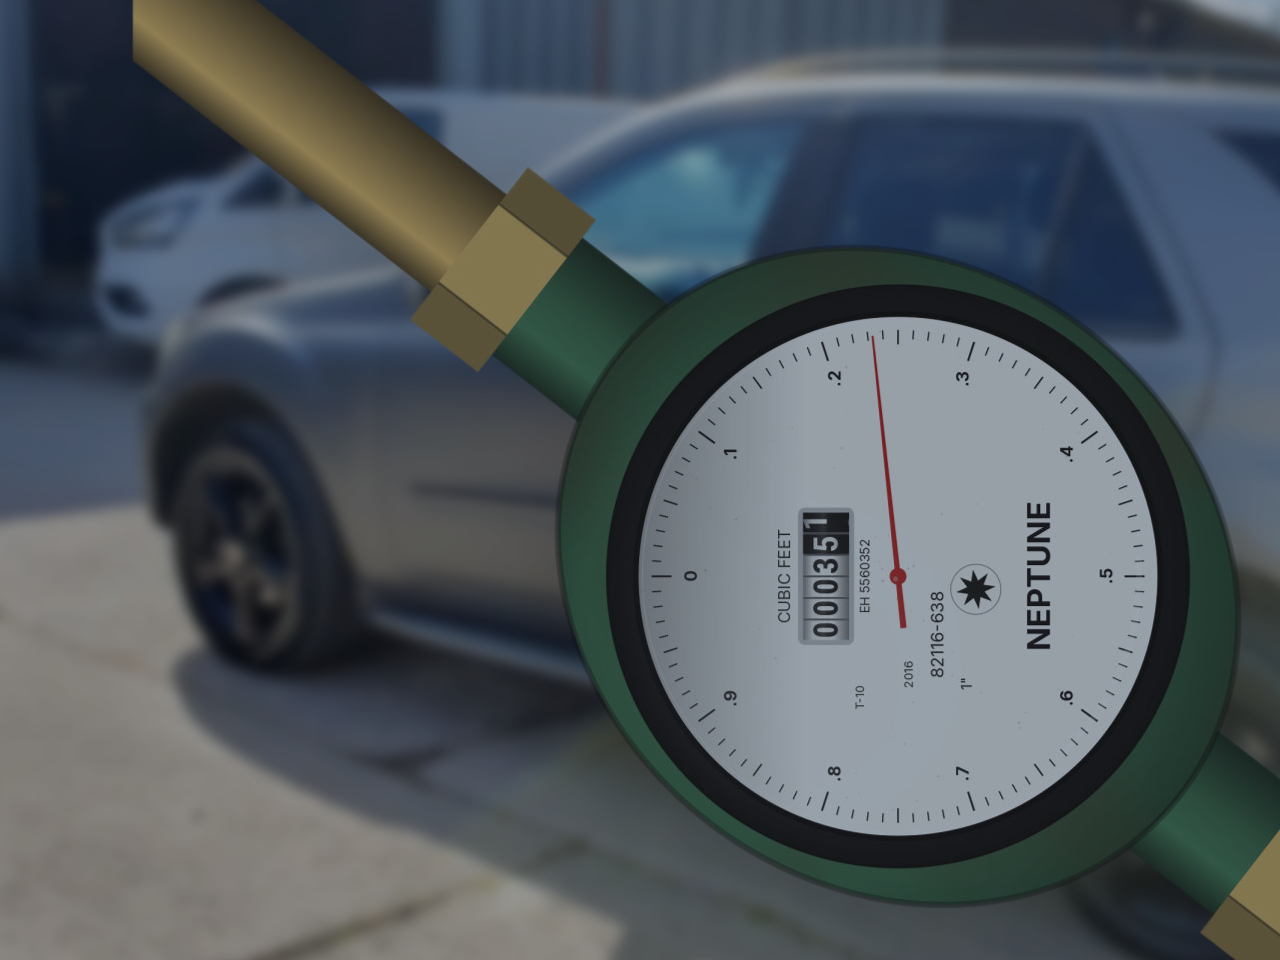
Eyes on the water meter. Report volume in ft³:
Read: 351.23 ft³
